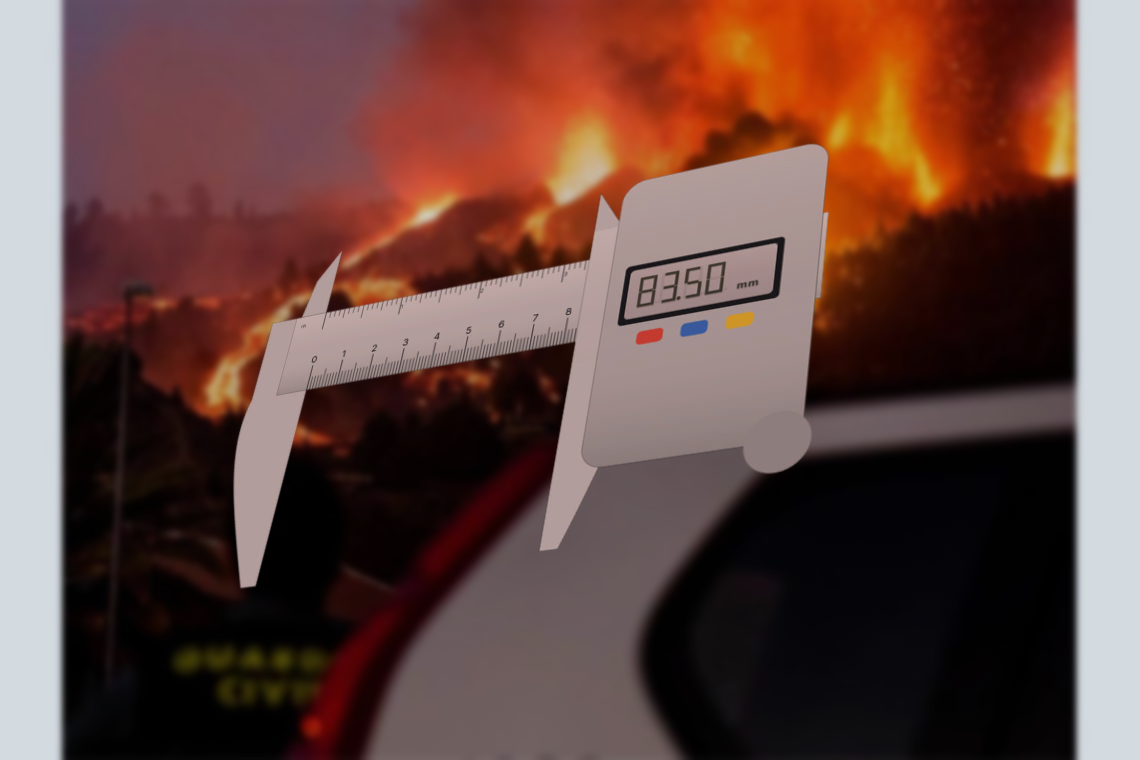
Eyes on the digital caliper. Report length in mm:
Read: 83.50 mm
